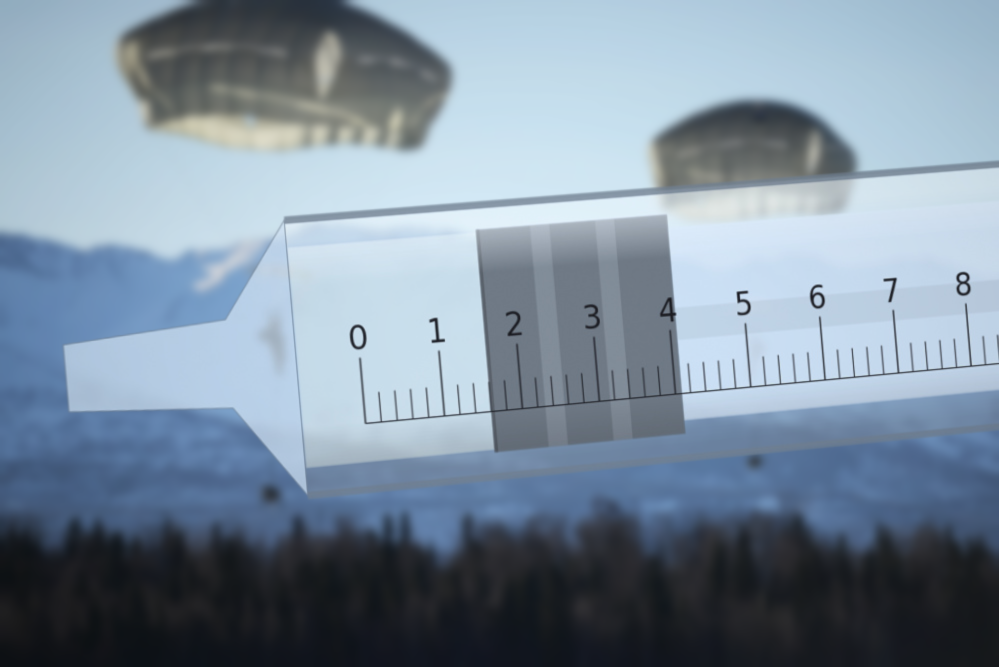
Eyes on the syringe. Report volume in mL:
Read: 1.6 mL
